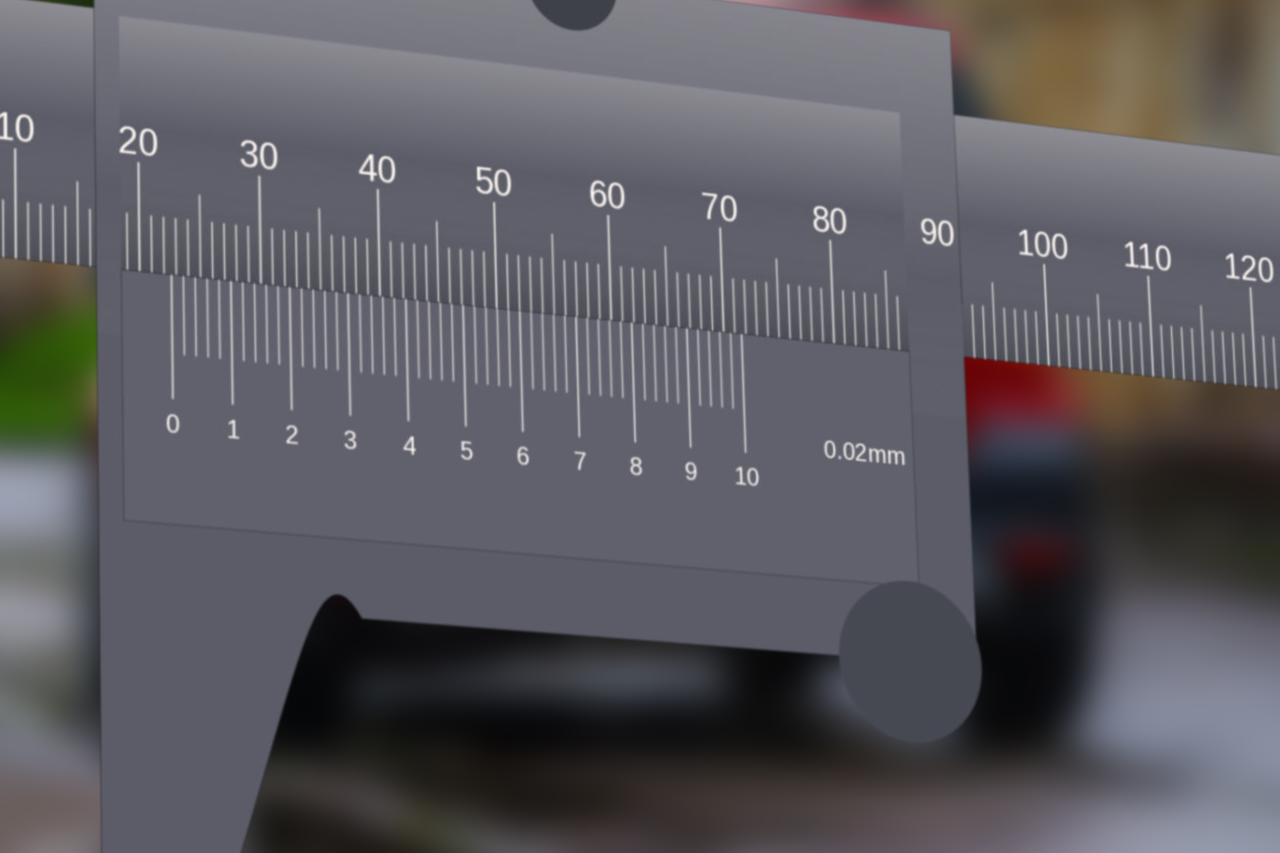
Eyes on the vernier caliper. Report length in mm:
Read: 22.6 mm
